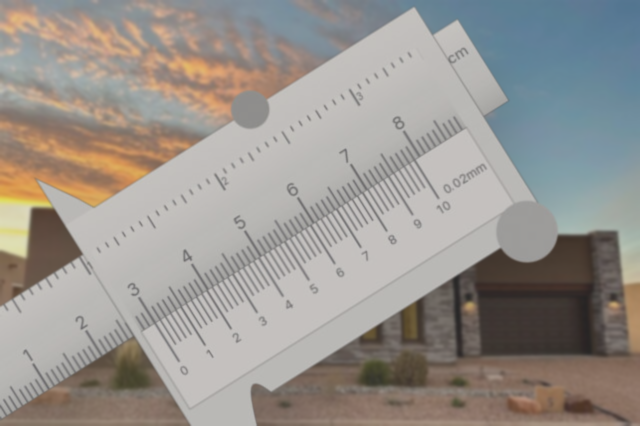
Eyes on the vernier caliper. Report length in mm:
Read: 30.0 mm
